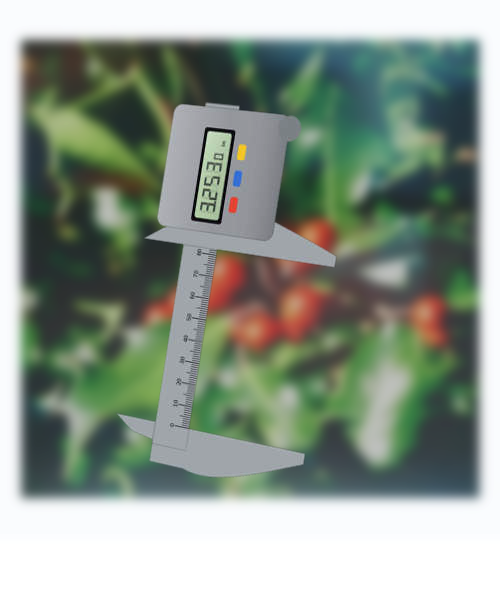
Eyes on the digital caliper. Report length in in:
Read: 3.2530 in
